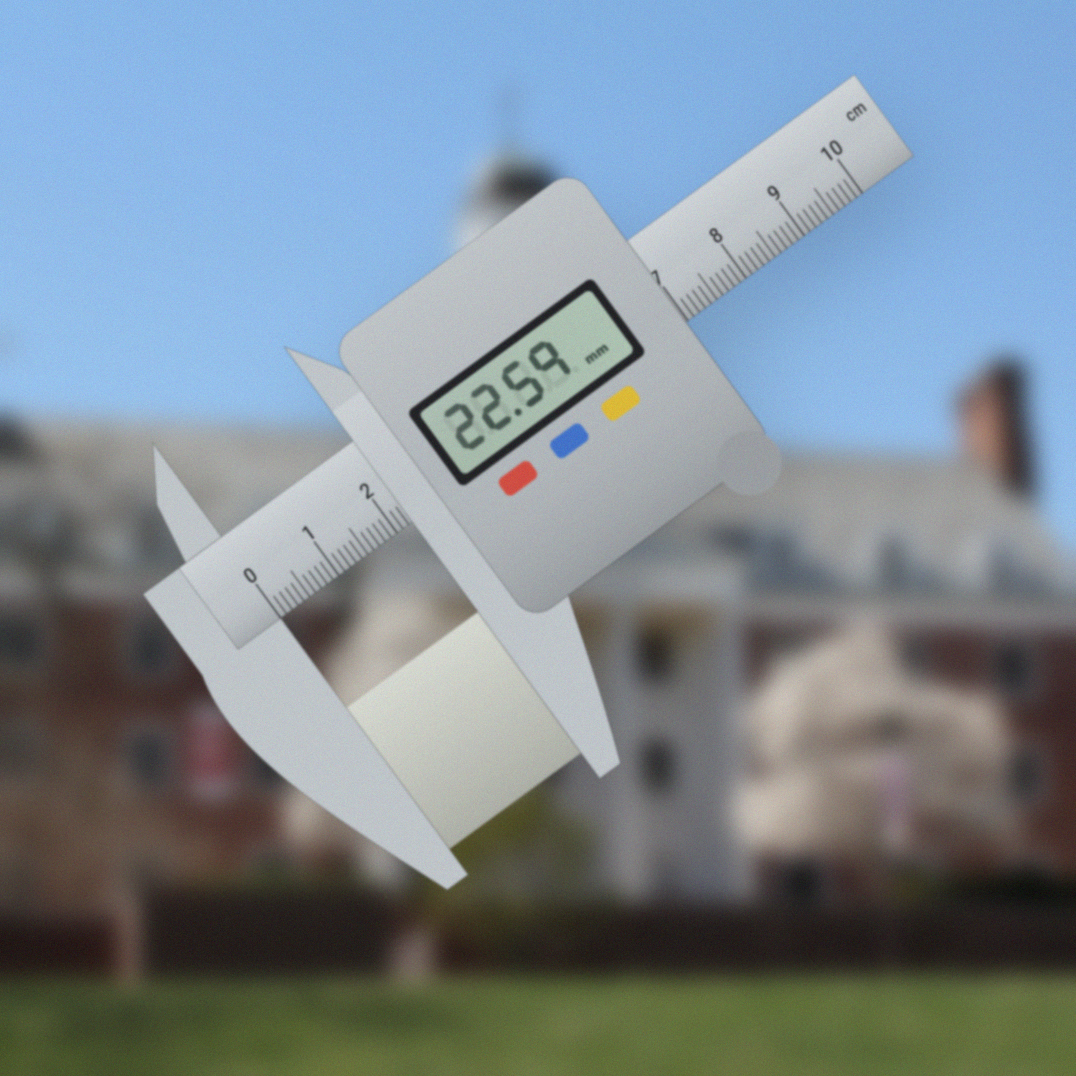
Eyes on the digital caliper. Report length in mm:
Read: 22.59 mm
